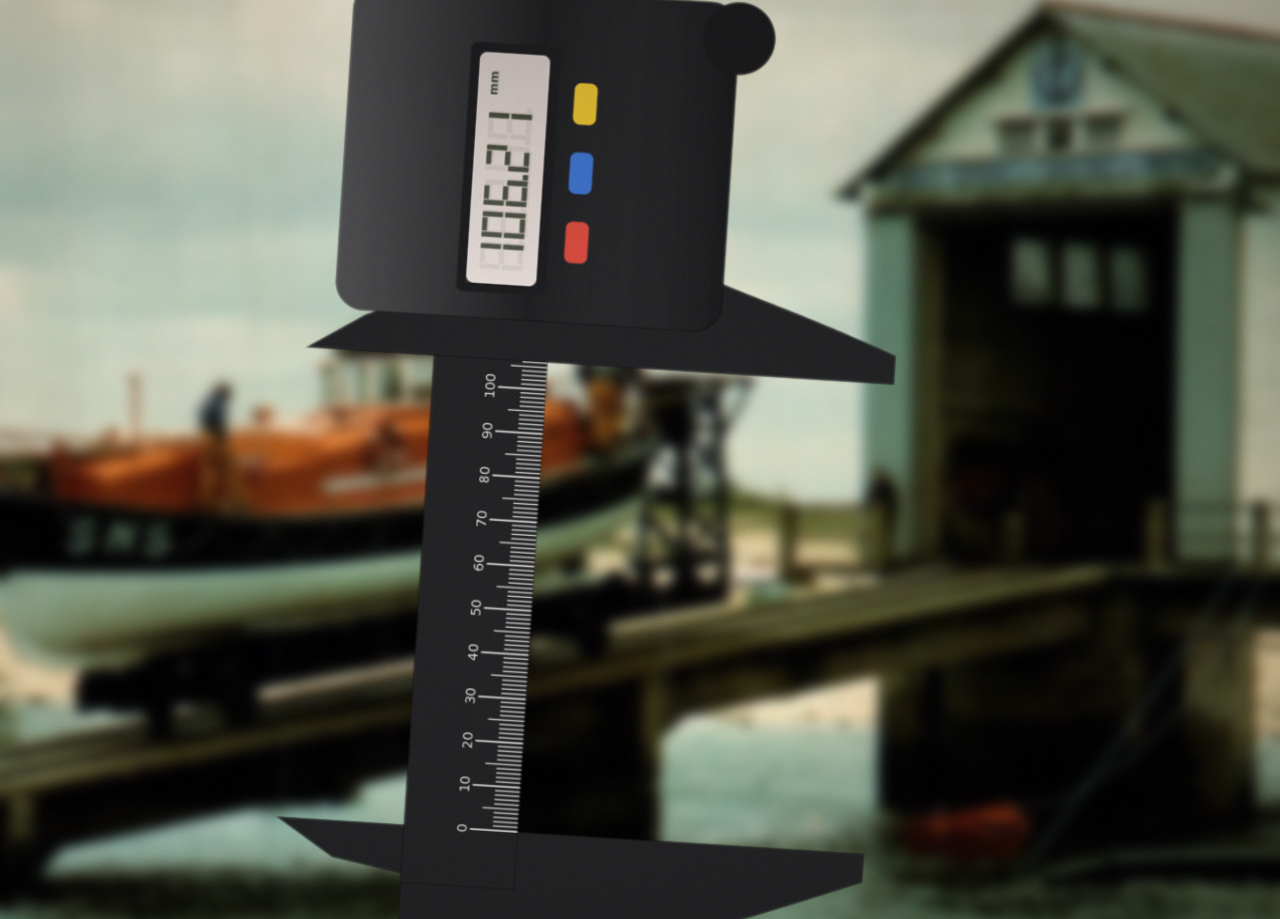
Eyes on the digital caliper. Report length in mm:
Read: 106.21 mm
